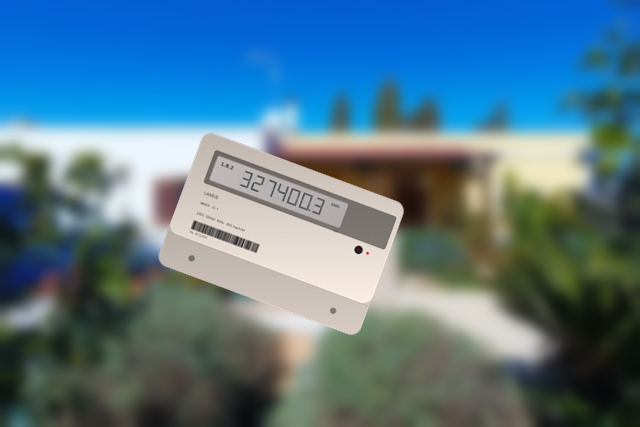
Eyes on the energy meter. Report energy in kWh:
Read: 327400.3 kWh
